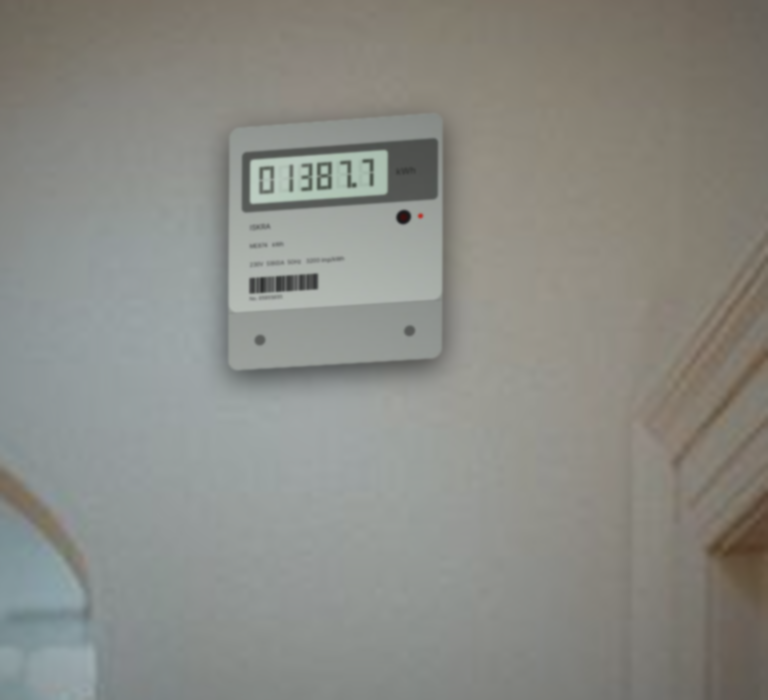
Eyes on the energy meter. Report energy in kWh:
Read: 1387.7 kWh
